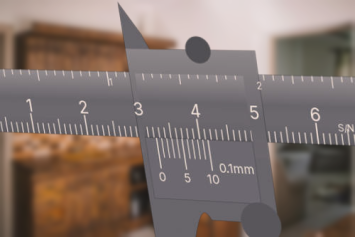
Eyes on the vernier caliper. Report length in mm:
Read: 32.4 mm
